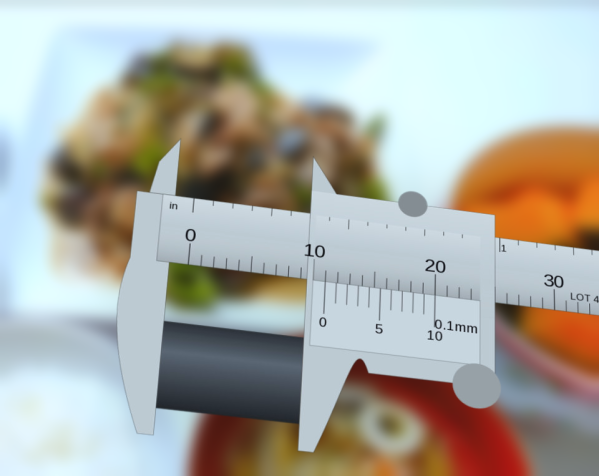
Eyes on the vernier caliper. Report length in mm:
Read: 11.0 mm
